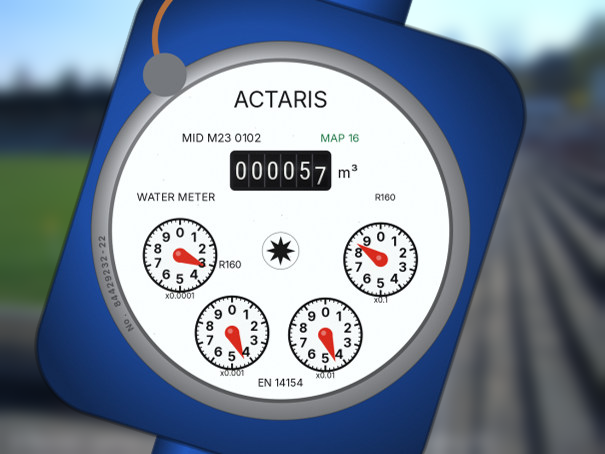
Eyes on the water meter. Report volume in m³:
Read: 56.8443 m³
